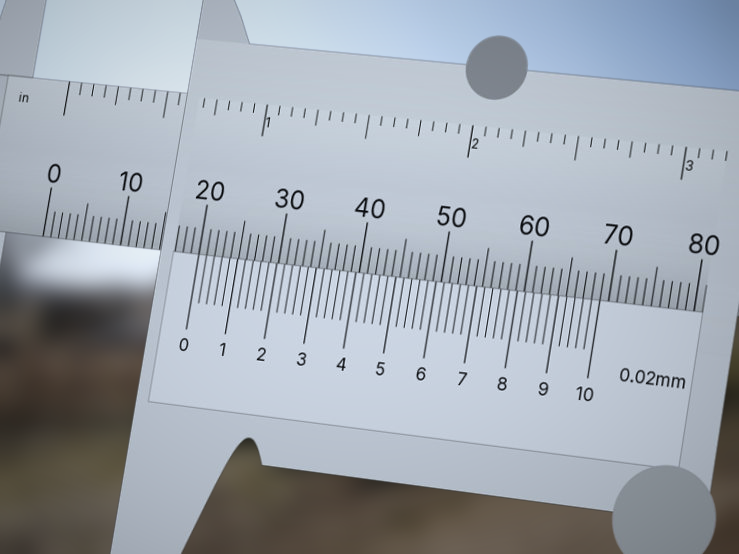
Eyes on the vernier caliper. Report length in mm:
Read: 20.0 mm
